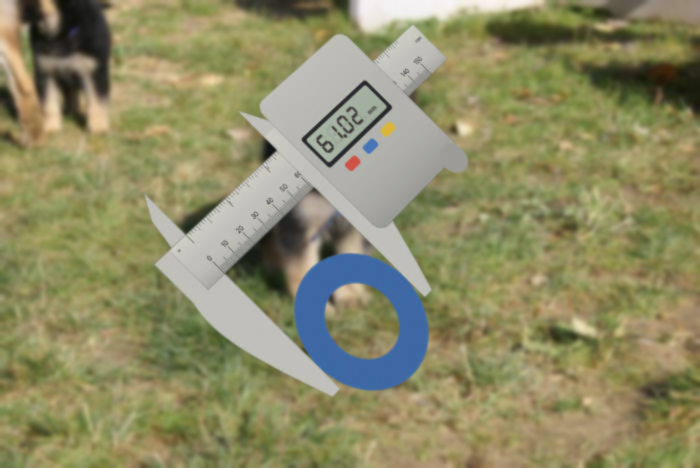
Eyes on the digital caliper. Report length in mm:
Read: 61.02 mm
